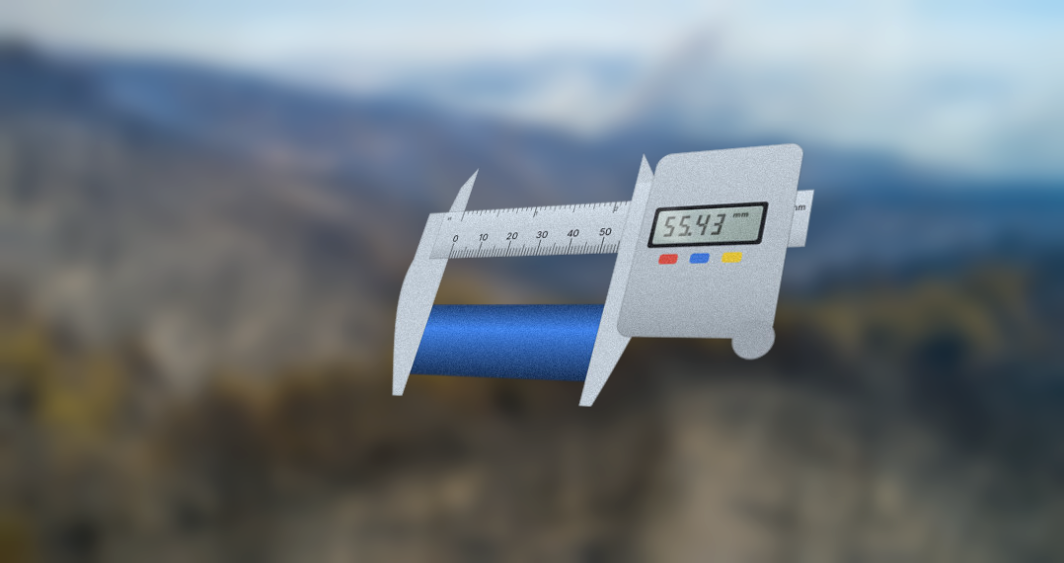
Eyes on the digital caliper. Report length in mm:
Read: 55.43 mm
